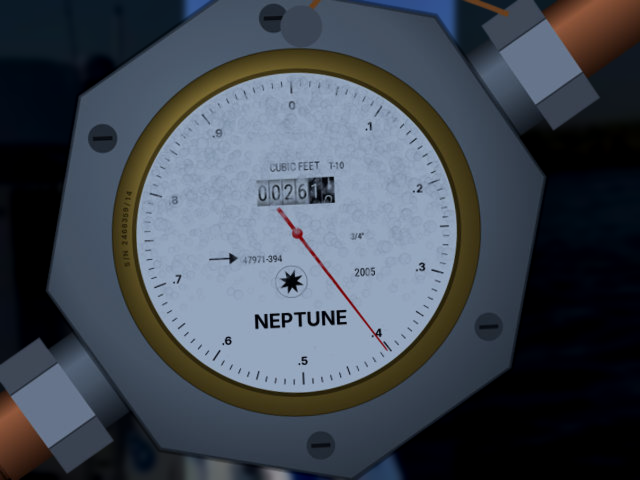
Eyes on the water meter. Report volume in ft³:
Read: 2611.40 ft³
